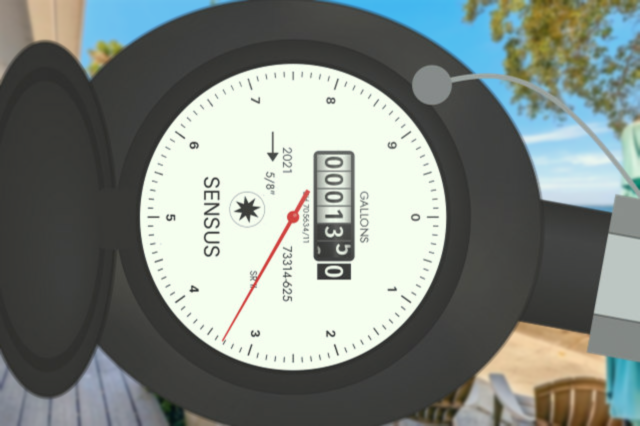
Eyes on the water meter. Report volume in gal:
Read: 1353.3 gal
